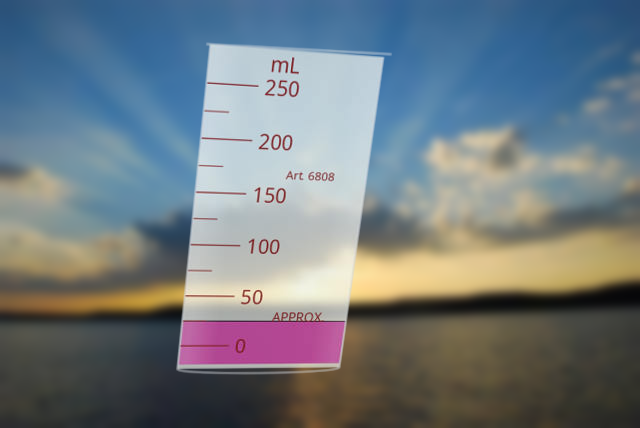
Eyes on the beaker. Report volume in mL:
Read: 25 mL
